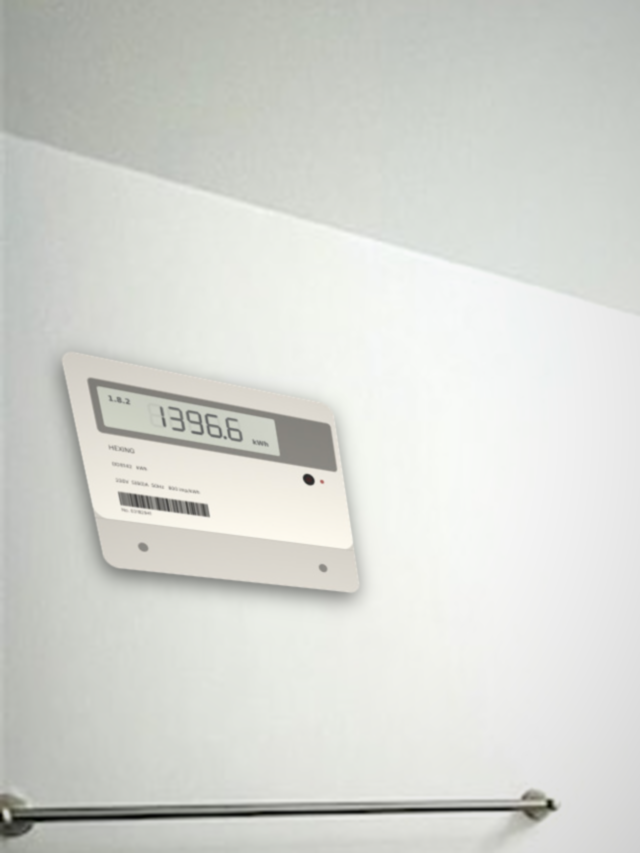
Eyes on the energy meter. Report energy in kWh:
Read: 1396.6 kWh
